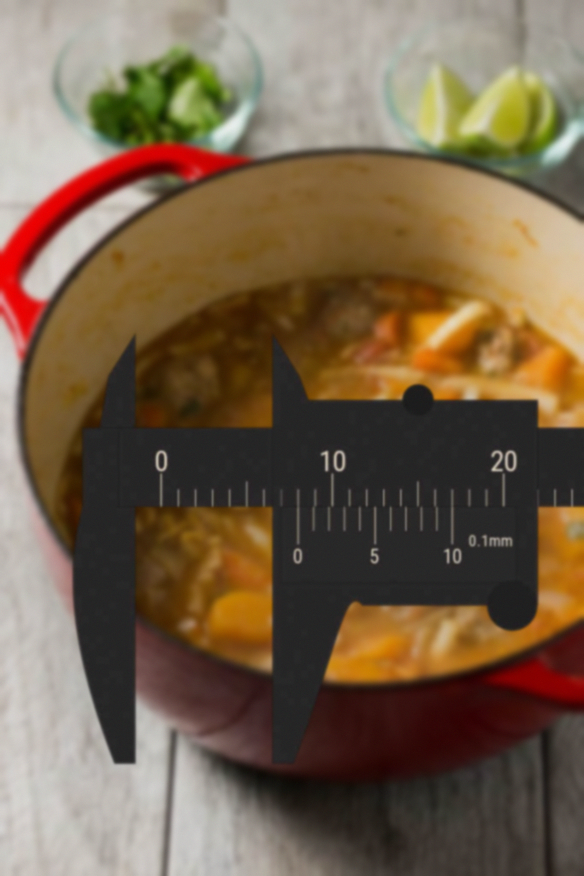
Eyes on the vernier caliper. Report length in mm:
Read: 8.0 mm
